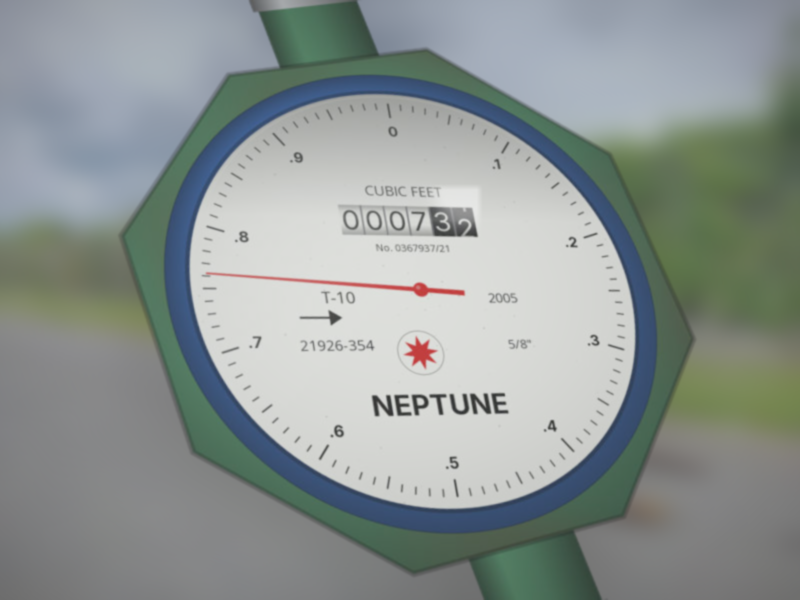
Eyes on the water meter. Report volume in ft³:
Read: 731.76 ft³
